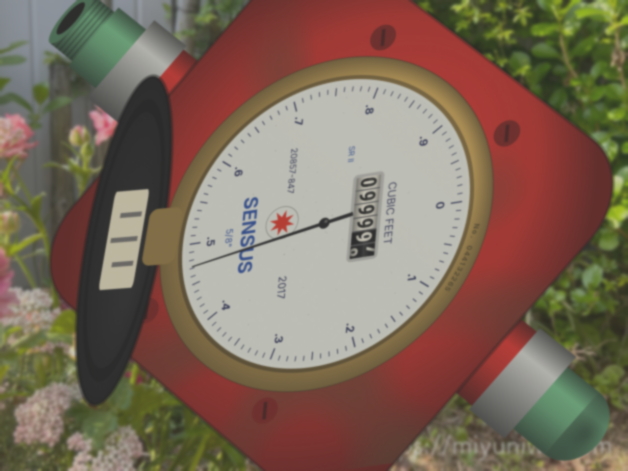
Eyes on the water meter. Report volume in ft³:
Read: 99997.47 ft³
